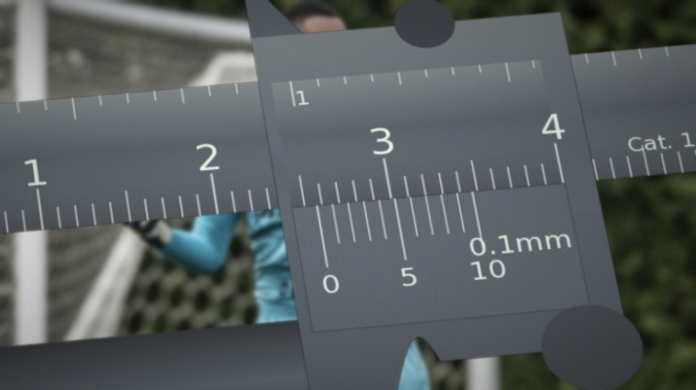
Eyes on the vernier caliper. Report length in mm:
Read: 25.7 mm
